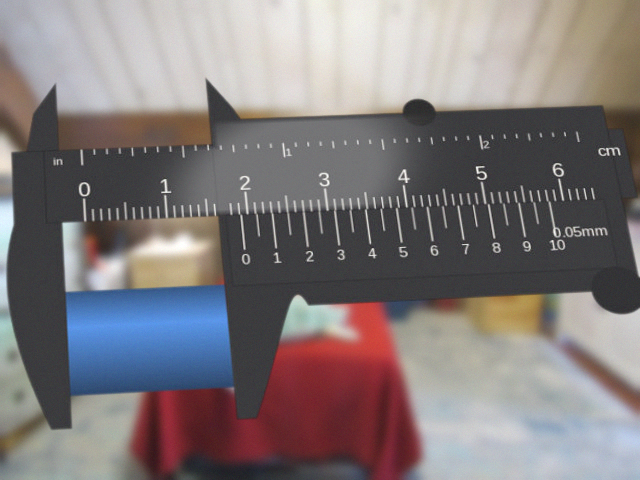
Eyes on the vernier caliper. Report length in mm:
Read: 19.2 mm
